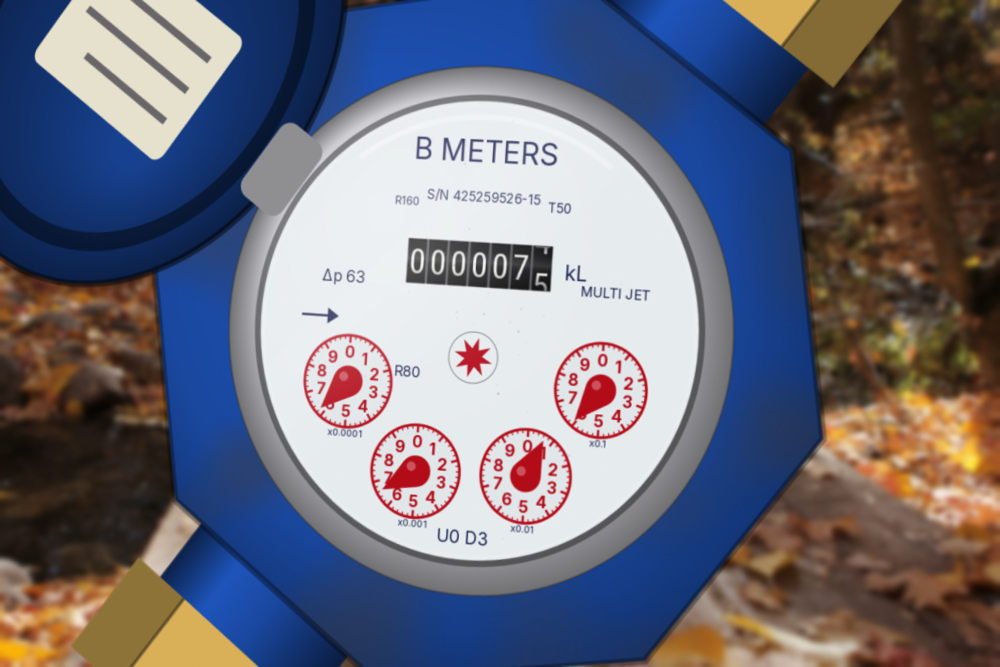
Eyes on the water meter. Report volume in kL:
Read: 74.6066 kL
